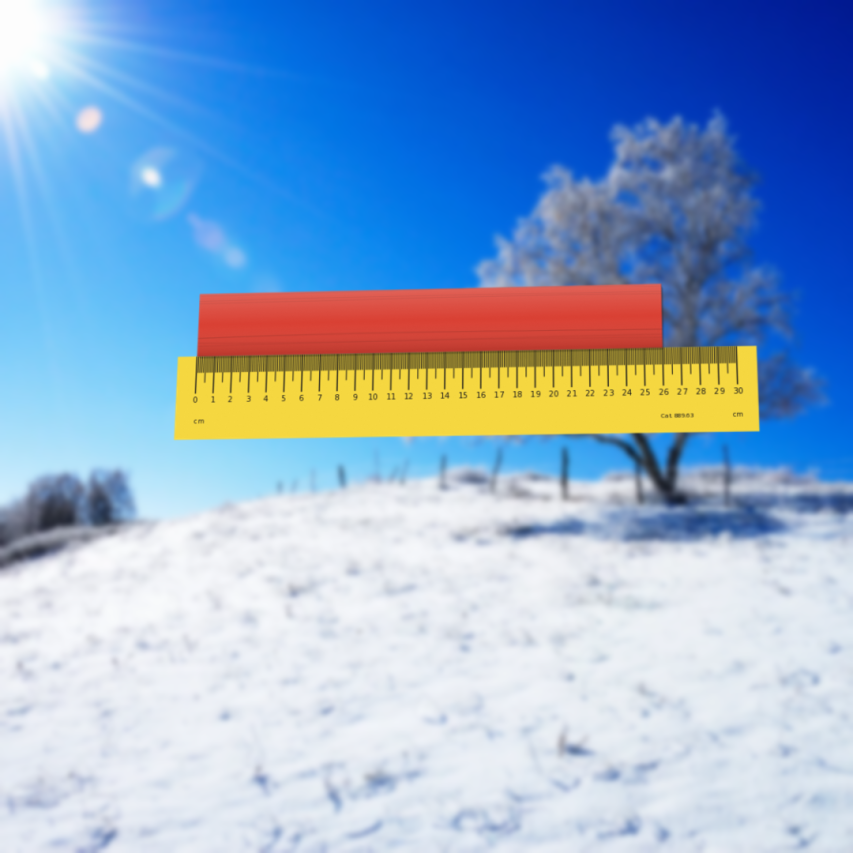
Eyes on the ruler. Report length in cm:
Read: 26 cm
